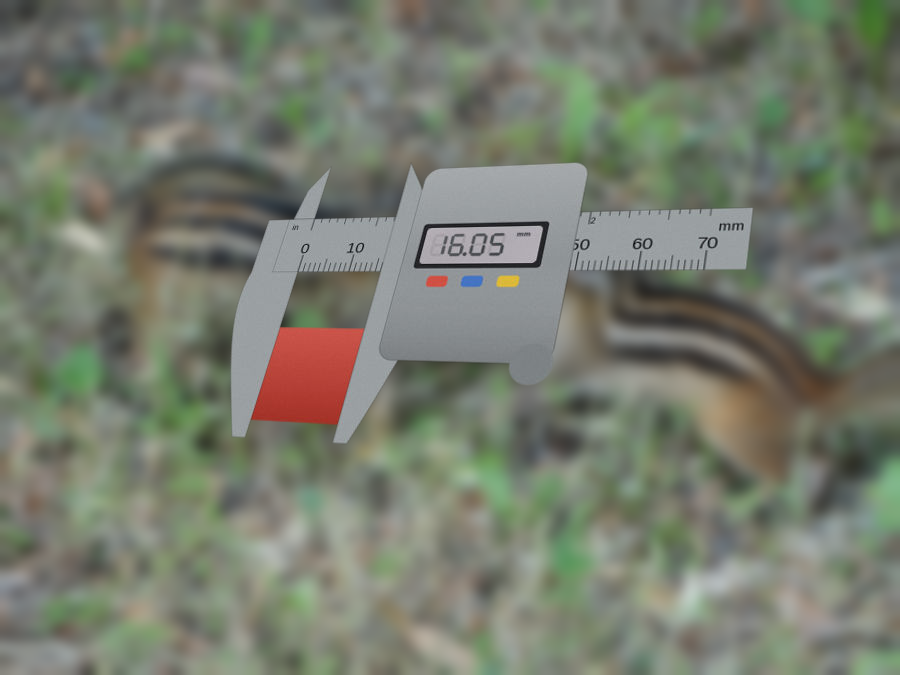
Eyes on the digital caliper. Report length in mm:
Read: 16.05 mm
